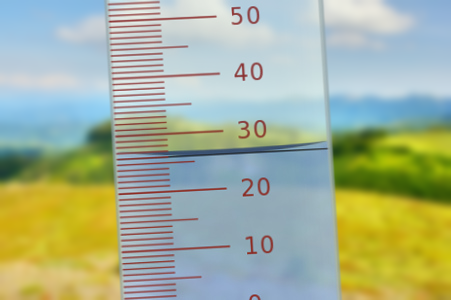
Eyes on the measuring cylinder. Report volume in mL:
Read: 26 mL
